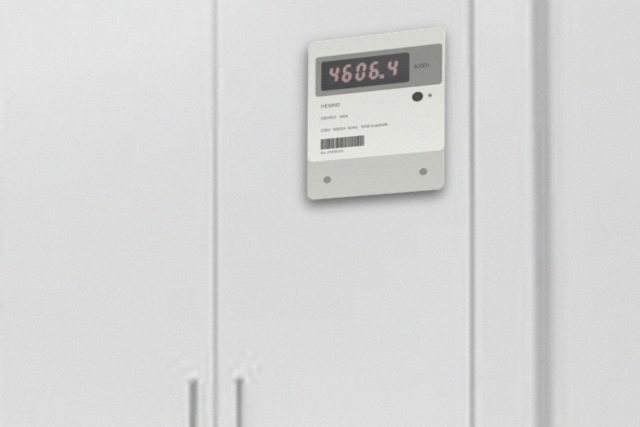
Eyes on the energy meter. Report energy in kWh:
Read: 4606.4 kWh
